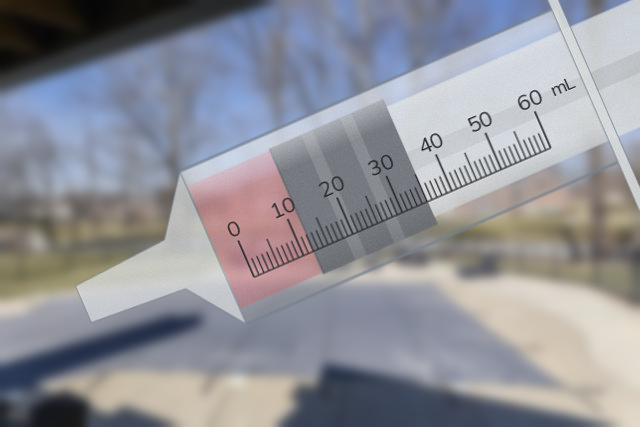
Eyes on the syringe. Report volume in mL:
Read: 12 mL
